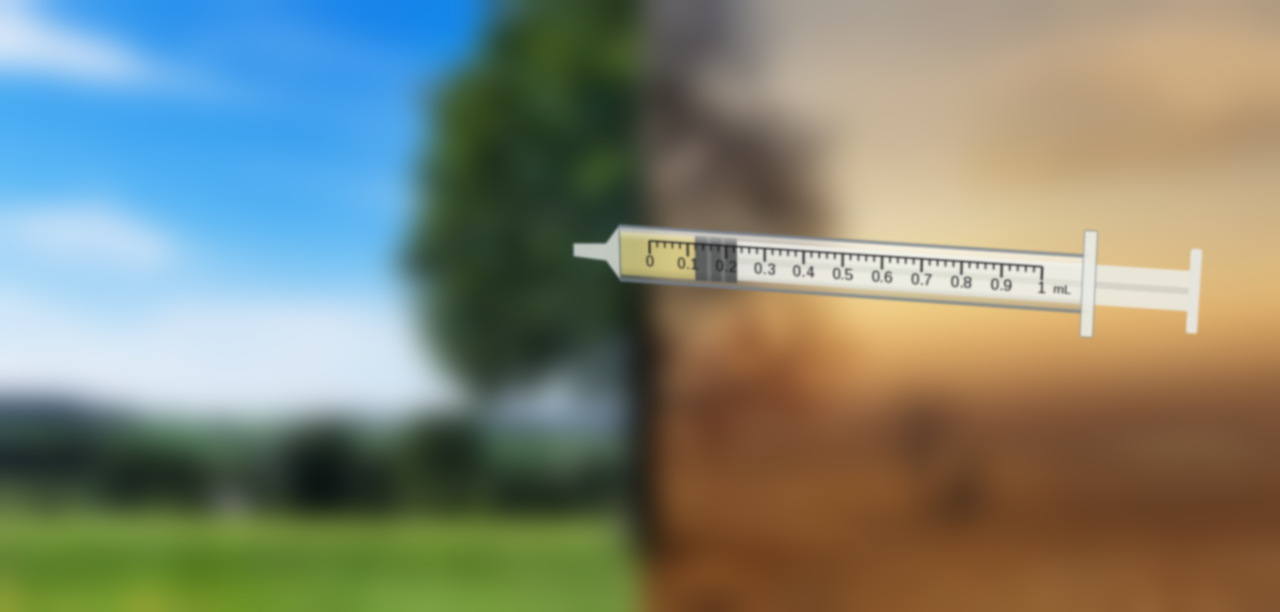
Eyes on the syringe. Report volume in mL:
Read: 0.12 mL
